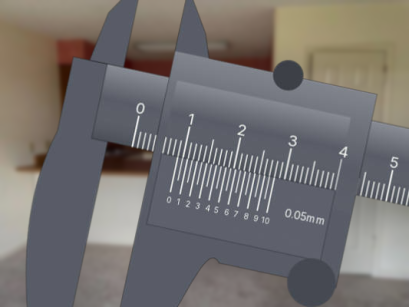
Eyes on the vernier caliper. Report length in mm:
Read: 9.0 mm
